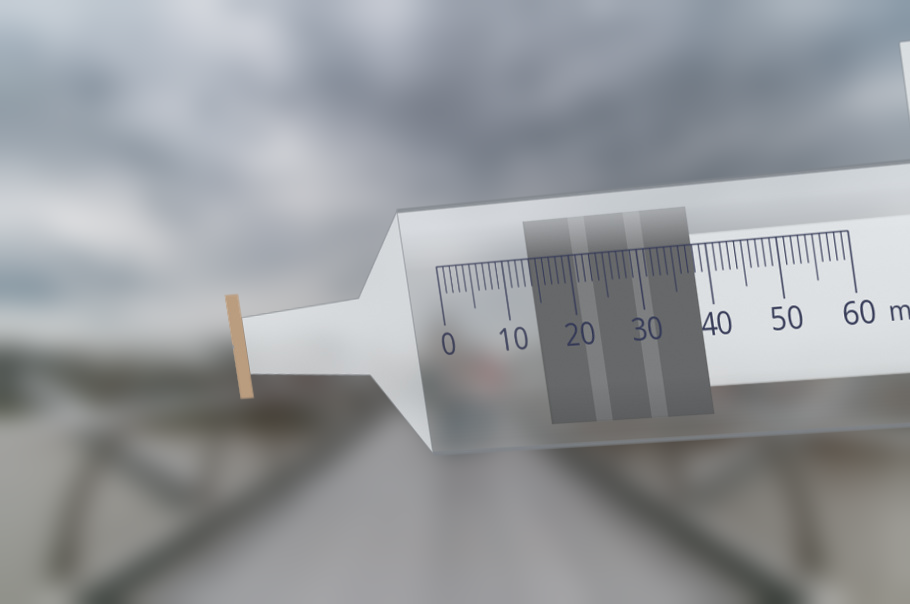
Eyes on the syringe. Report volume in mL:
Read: 14 mL
